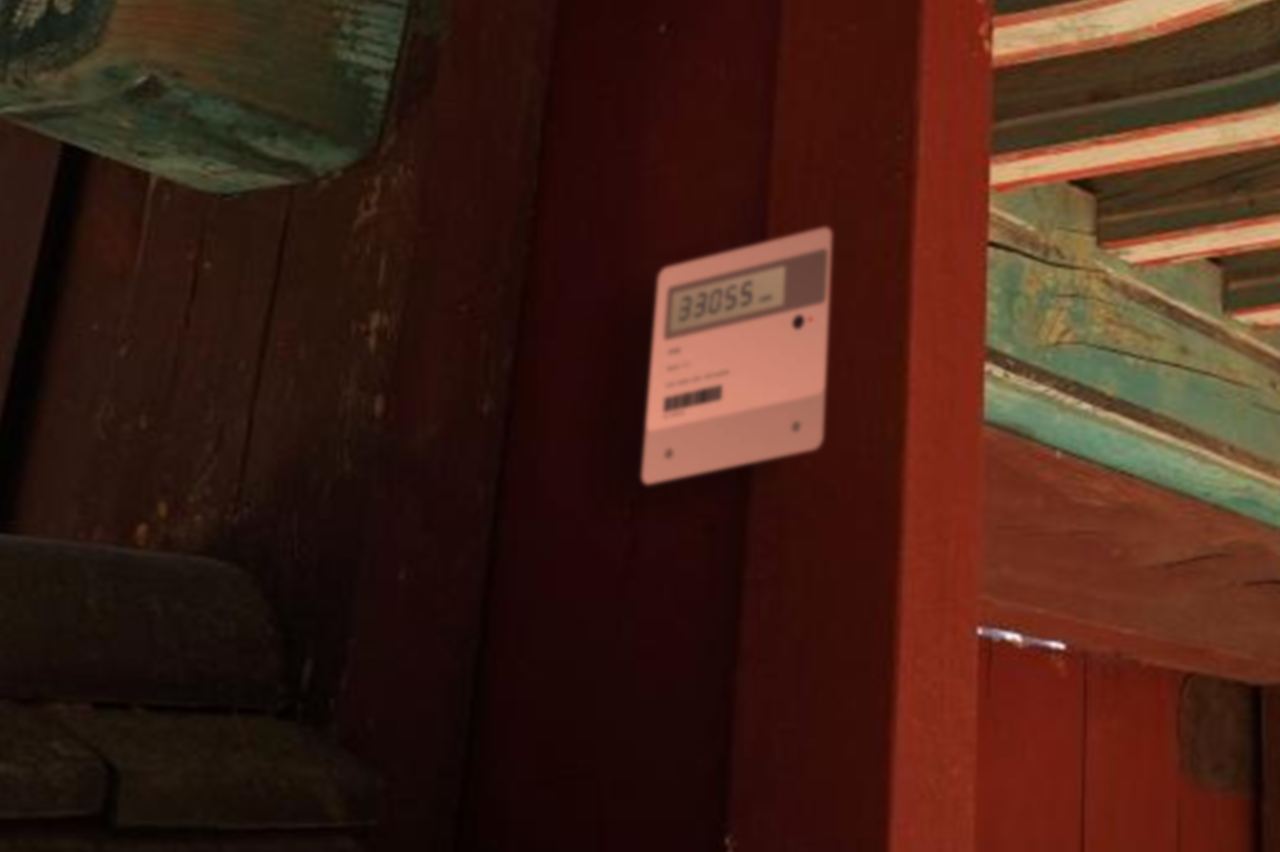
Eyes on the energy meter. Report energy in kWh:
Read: 33055 kWh
